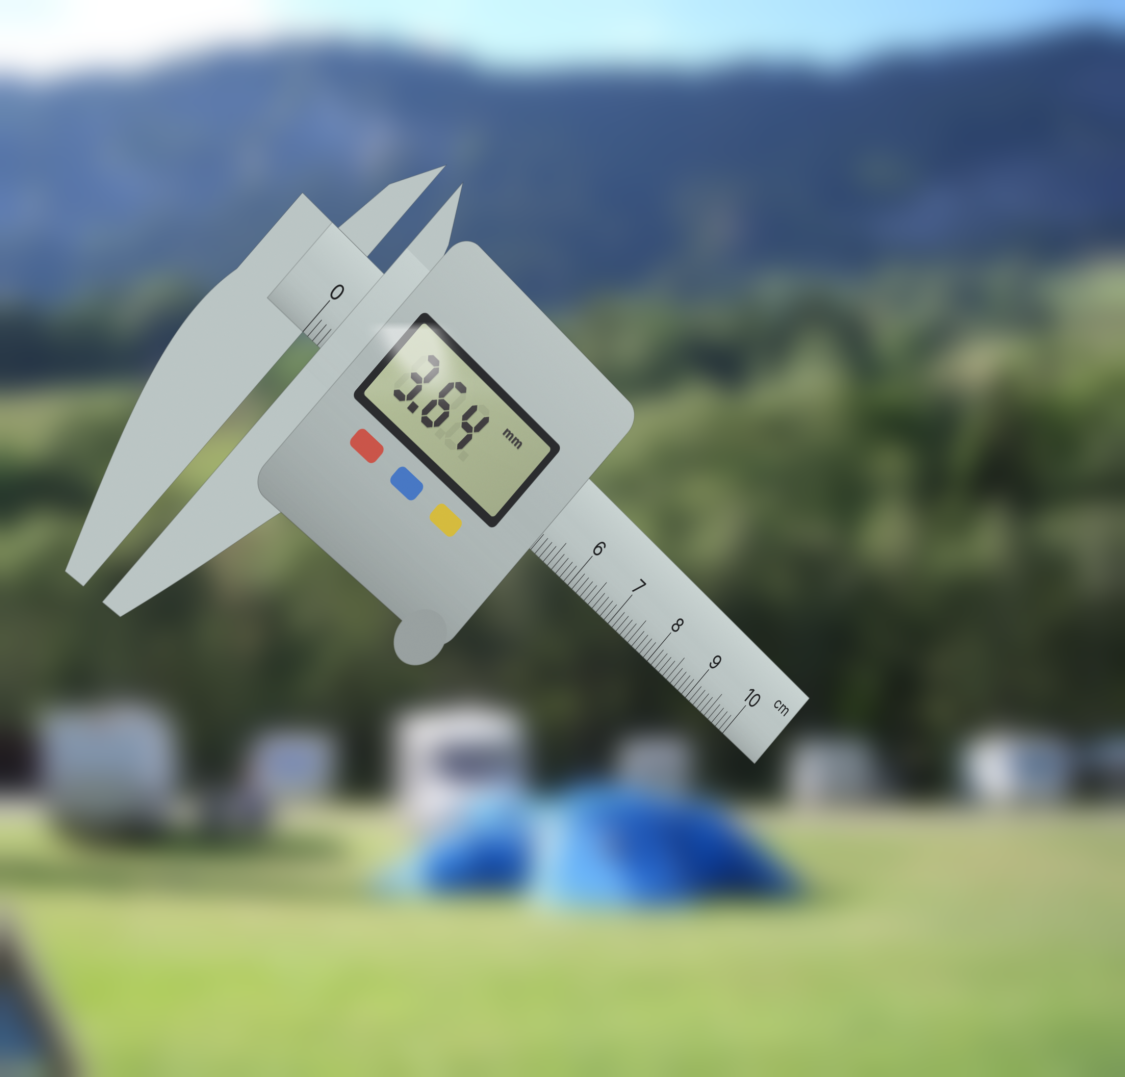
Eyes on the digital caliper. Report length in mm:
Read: 3.64 mm
